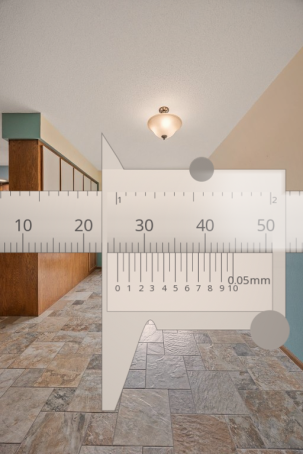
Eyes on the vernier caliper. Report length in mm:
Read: 25.6 mm
